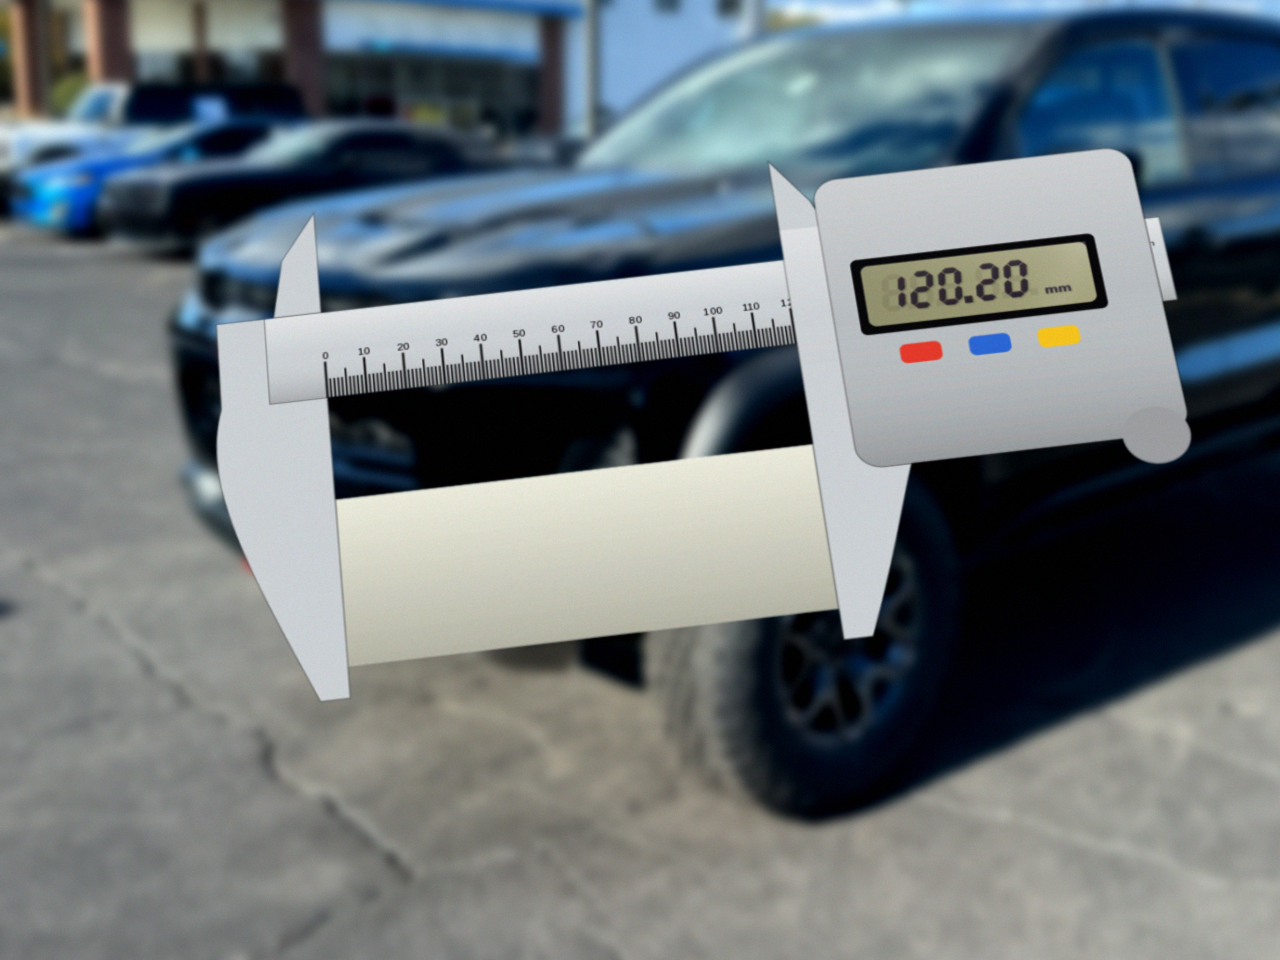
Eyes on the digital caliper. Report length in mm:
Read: 120.20 mm
